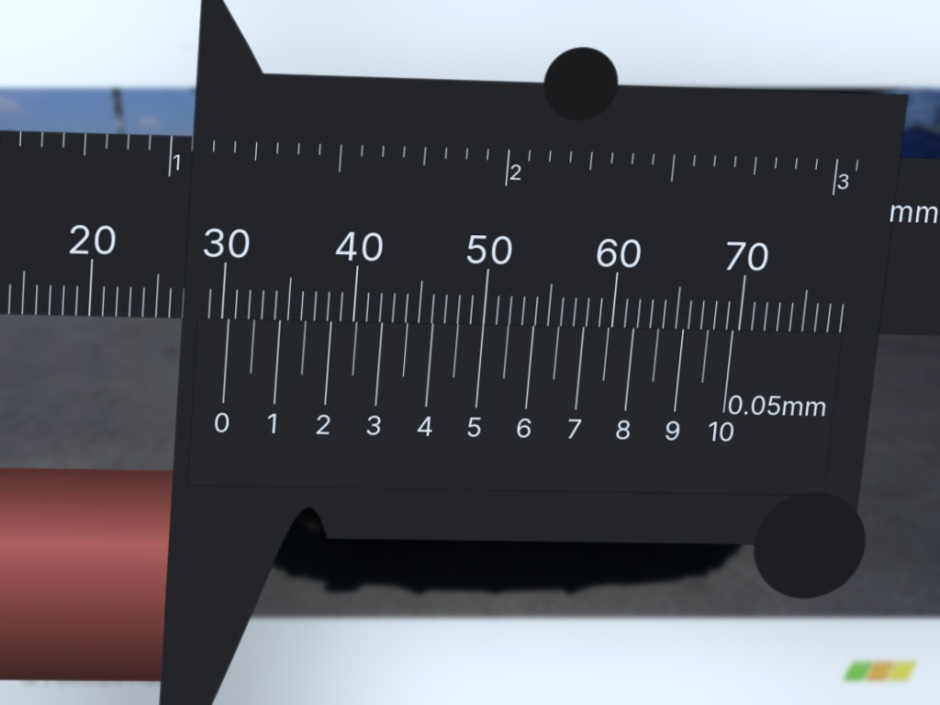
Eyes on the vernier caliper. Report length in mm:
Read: 30.5 mm
